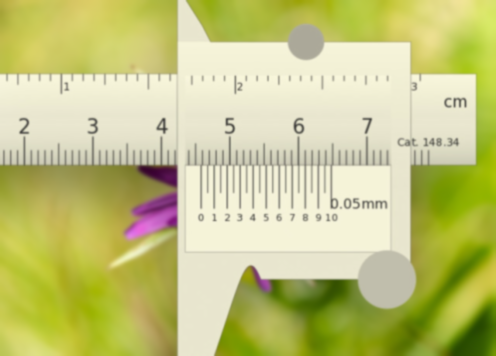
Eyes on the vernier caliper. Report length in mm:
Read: 45.8 mm
